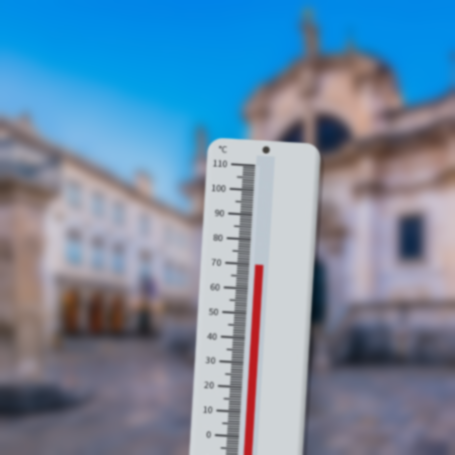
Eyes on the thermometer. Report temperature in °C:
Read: 70 °C
